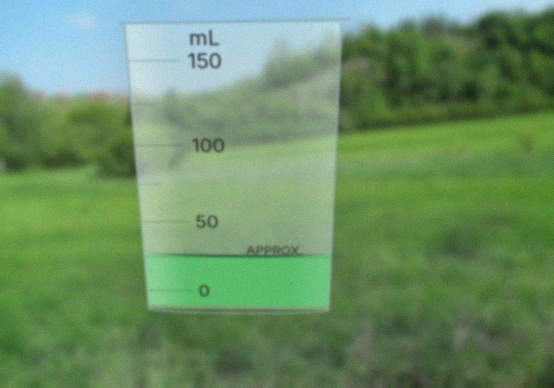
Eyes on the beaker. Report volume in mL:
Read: 25 mL
